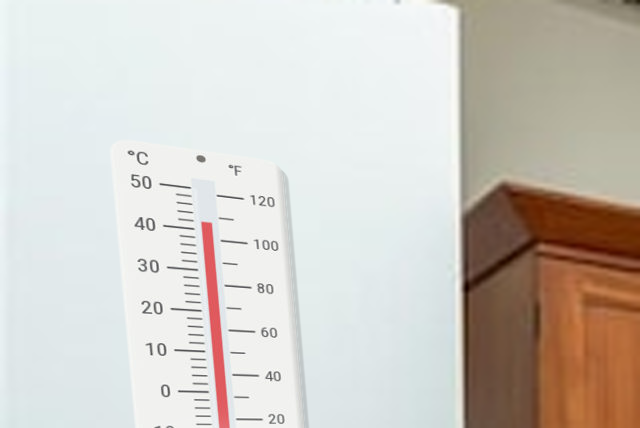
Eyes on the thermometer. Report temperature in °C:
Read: 42 °C
